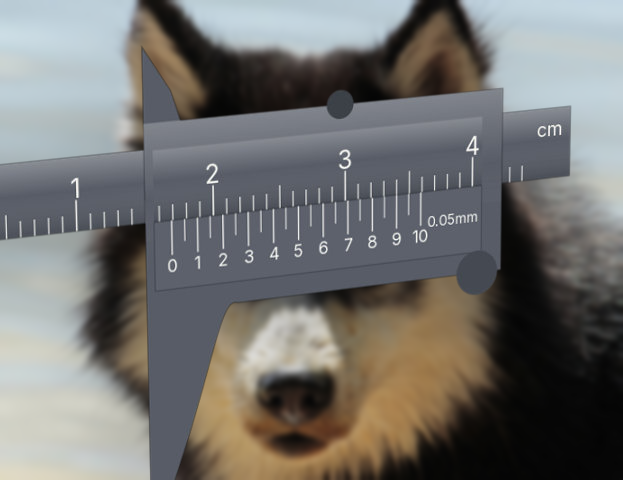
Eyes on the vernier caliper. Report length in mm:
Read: 16.9 mm
